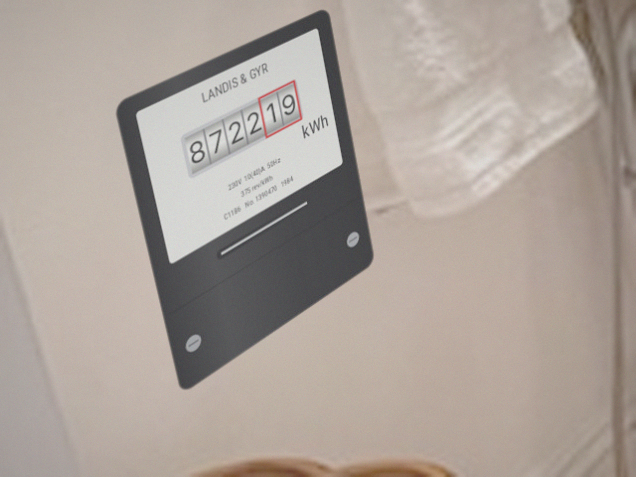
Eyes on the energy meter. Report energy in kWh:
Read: 8722.19 kWh
